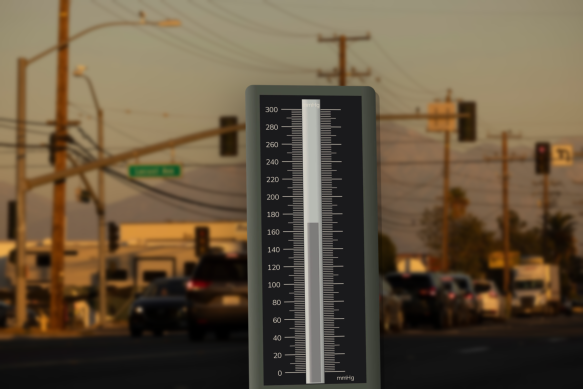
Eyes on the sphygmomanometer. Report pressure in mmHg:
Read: 170 mmHg
